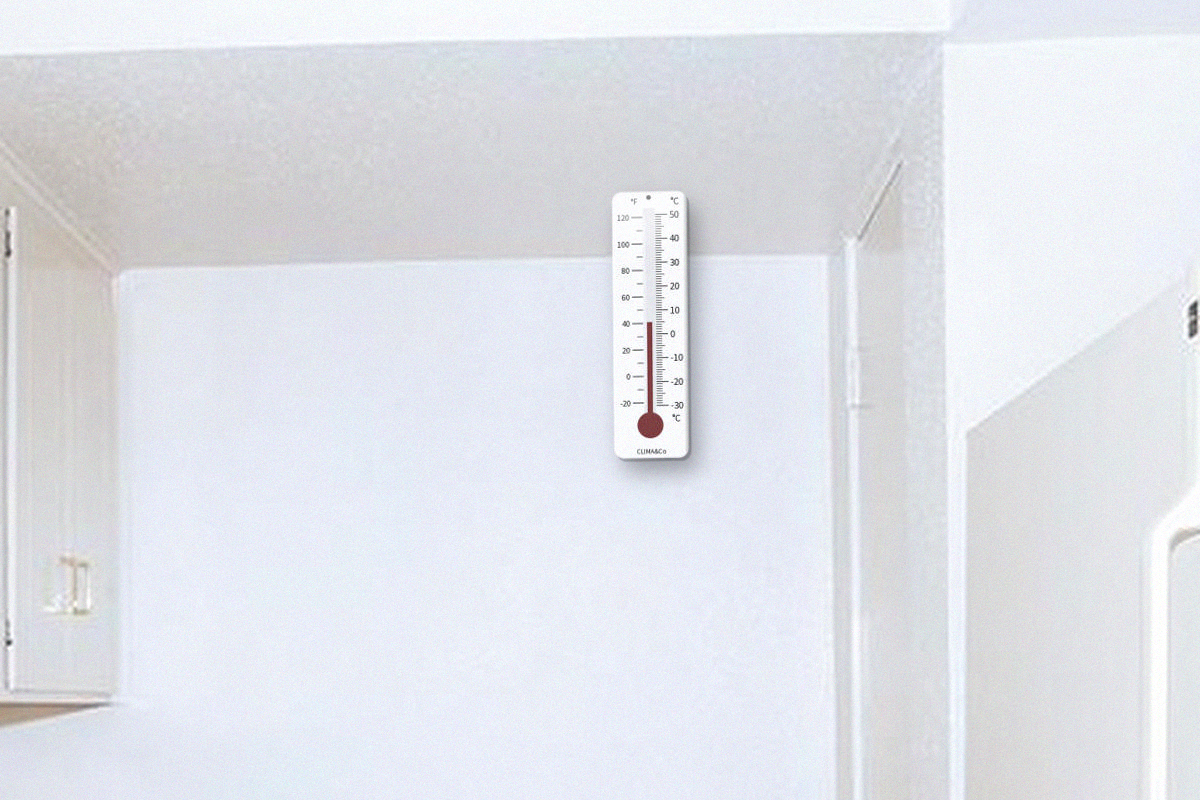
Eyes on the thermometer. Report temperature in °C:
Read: 5 °C
